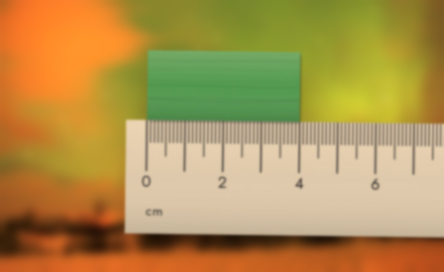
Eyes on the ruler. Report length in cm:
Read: 4 cm
